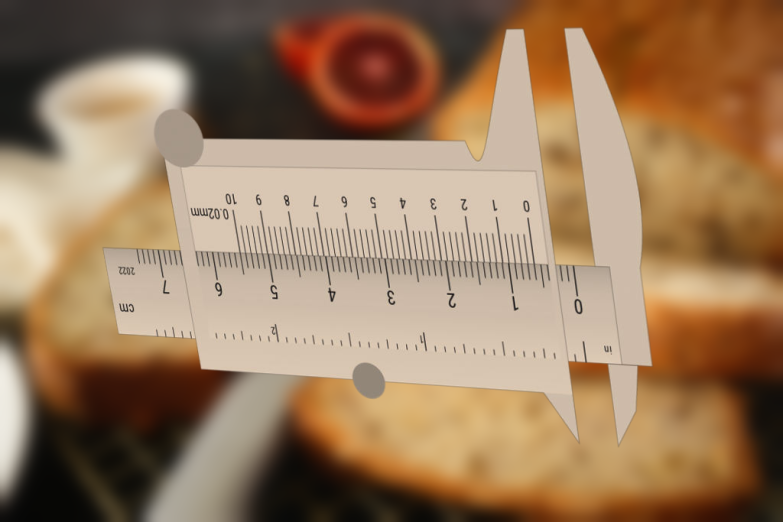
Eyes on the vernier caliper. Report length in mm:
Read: 6.0 mm
